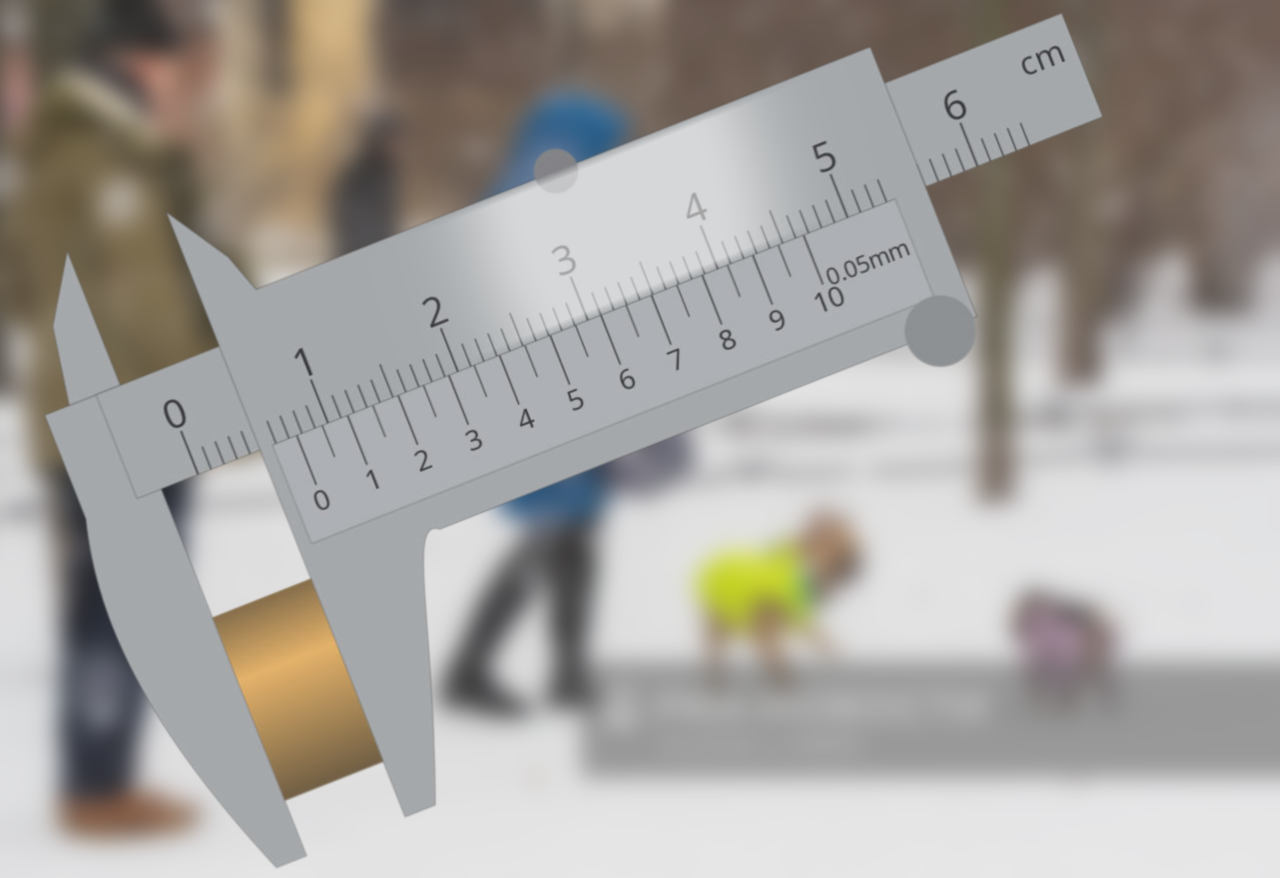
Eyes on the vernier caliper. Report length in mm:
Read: 7.6 mm
